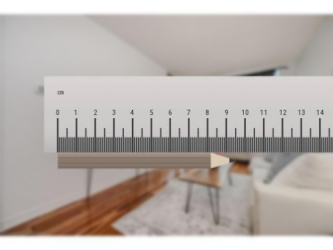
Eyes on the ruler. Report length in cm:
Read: 9.5 cm
